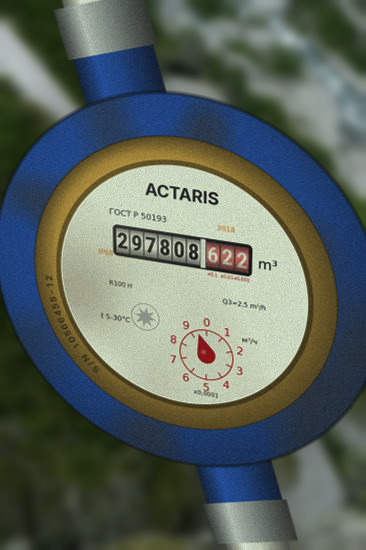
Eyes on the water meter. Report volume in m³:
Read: 297808.6219 m³
